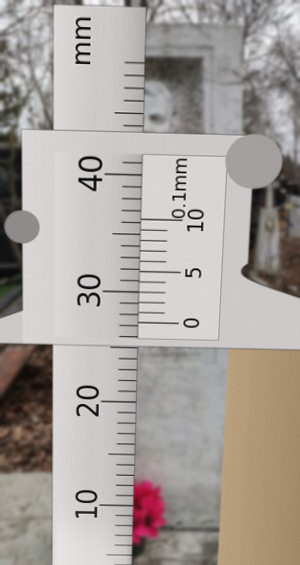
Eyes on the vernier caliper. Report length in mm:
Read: 27.3 mm
